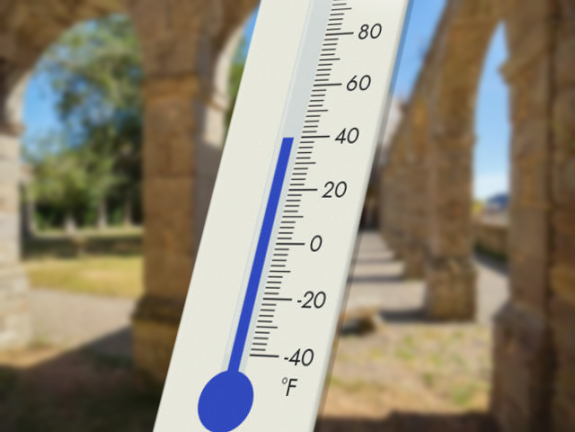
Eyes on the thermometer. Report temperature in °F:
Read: 40 °F
